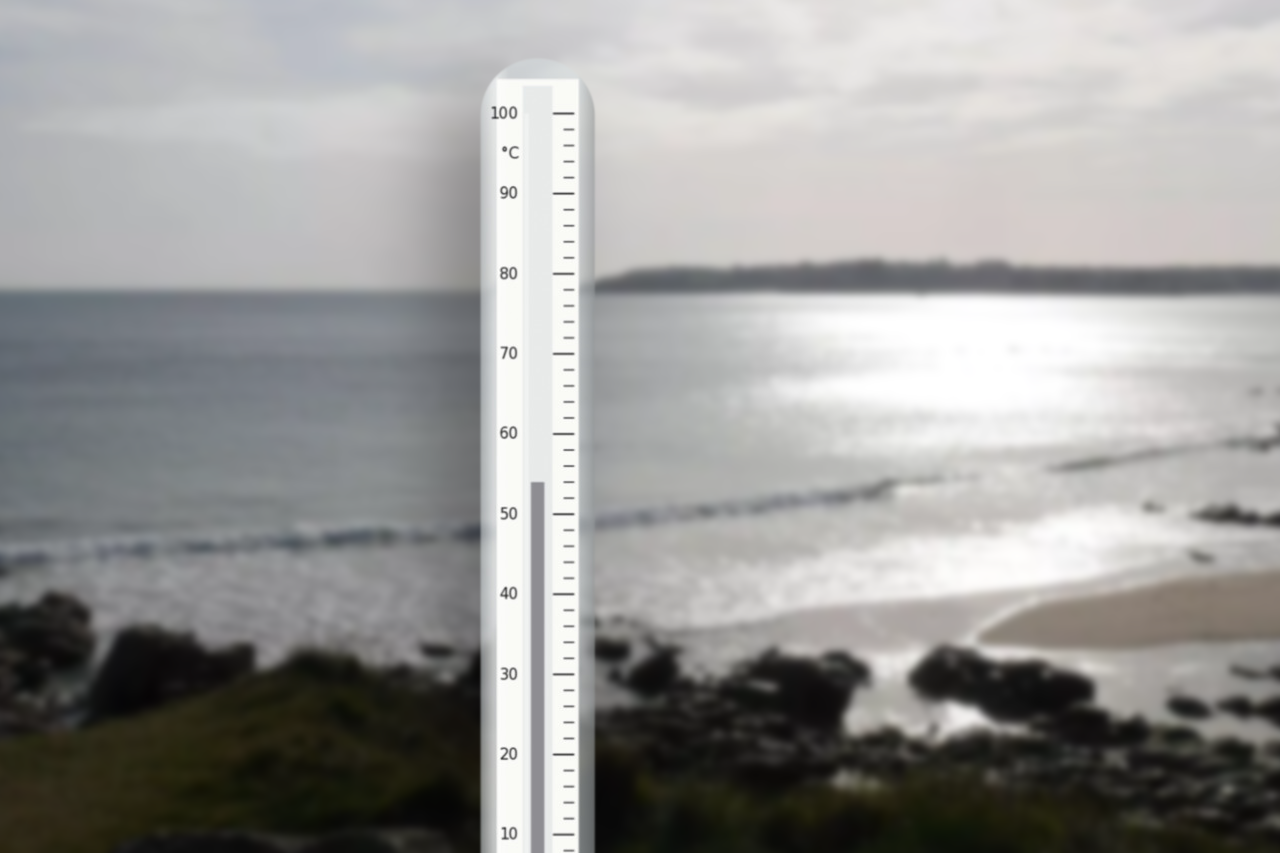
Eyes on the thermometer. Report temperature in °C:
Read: 54 °C
